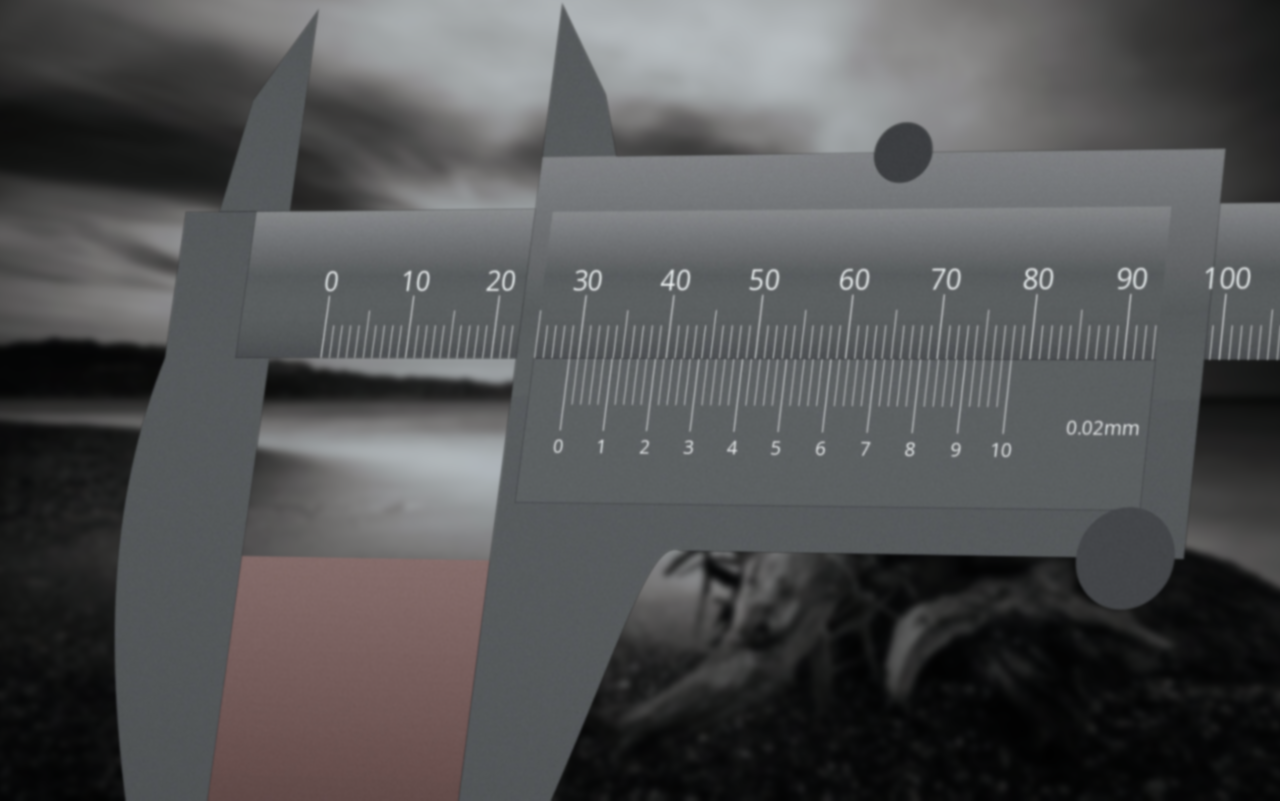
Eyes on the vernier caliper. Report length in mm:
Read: 29.0 mm
